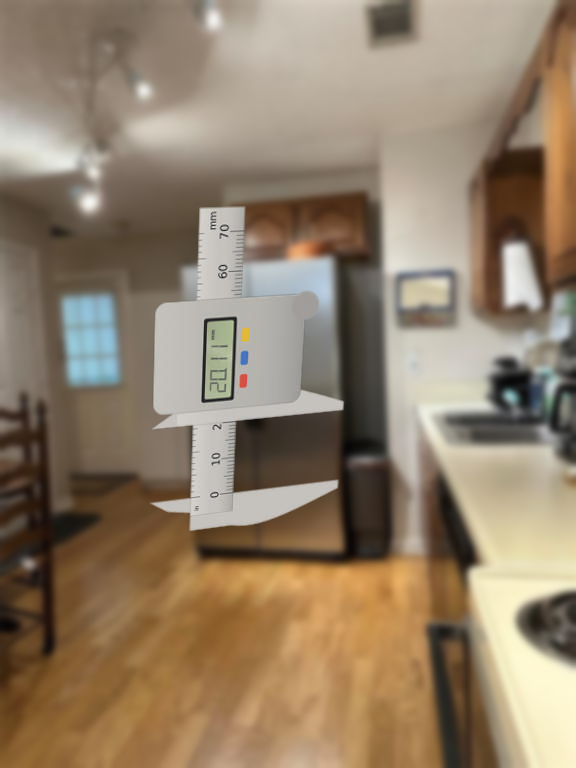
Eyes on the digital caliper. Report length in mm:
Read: 20.11 mm
